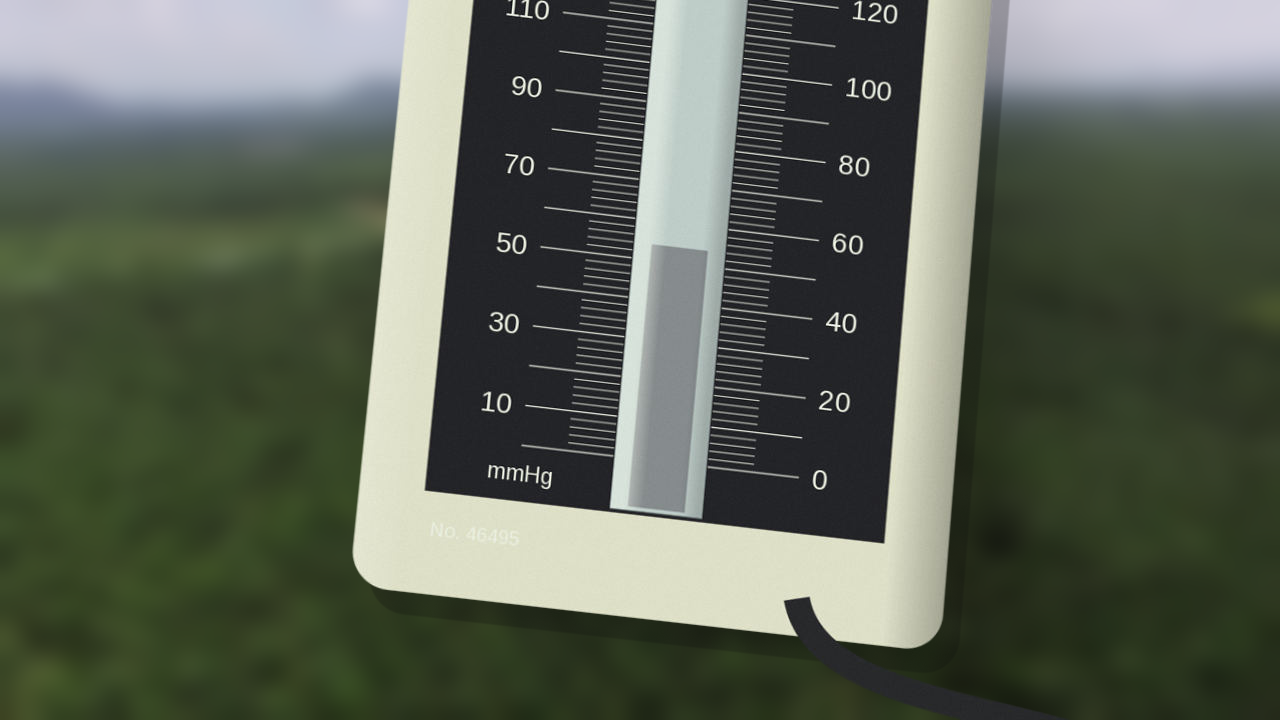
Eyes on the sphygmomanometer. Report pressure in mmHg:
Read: 54 mmHg
